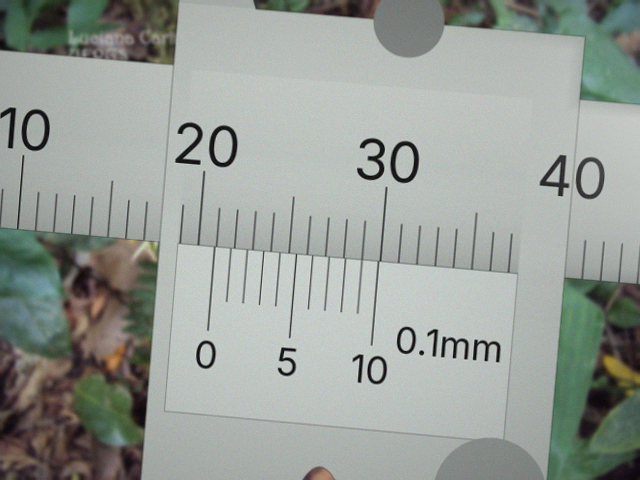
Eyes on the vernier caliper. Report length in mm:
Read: 20.9 mm
